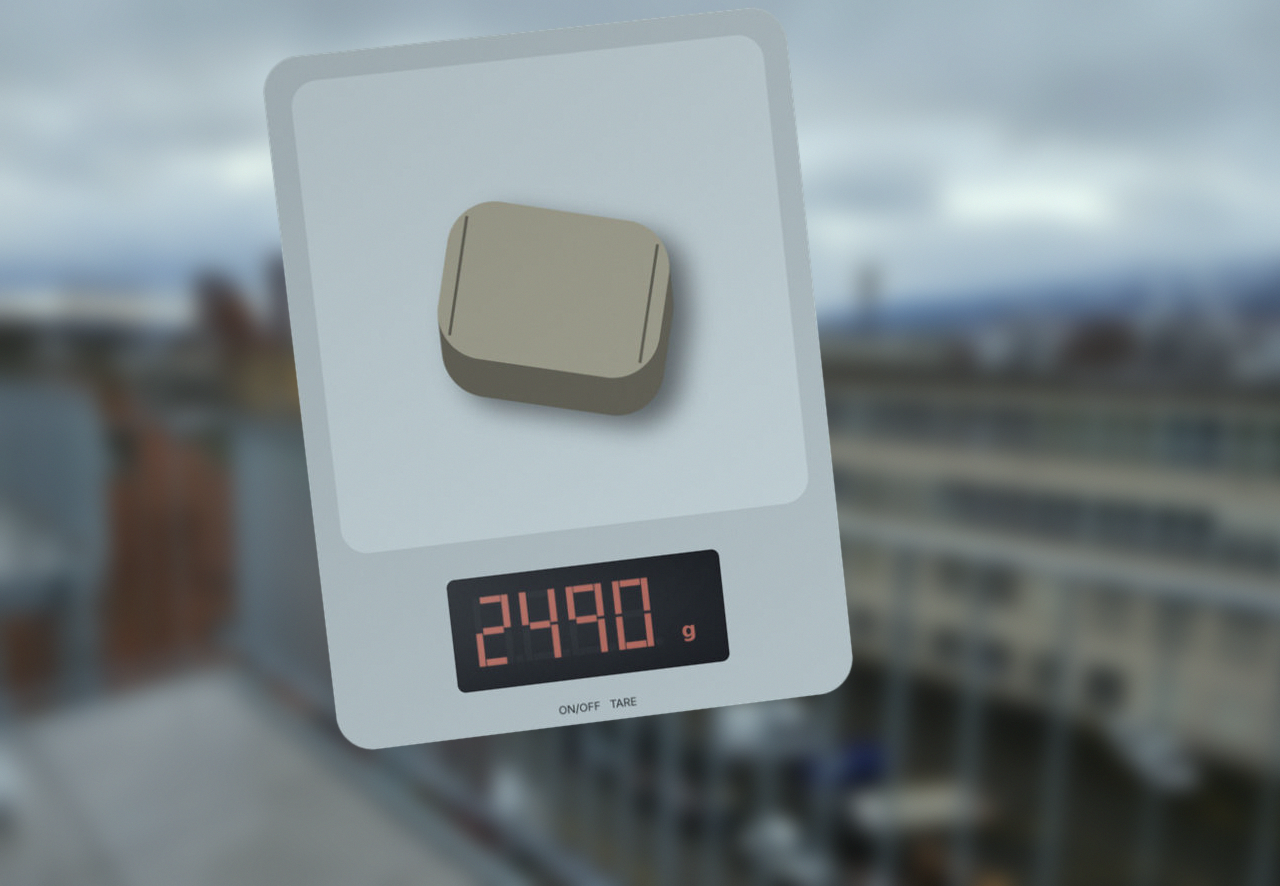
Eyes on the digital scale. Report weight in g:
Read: 2490 g
